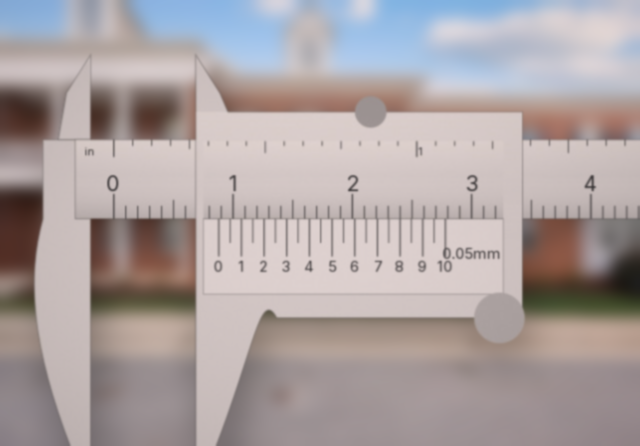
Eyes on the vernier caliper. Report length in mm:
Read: 8.8 mm
